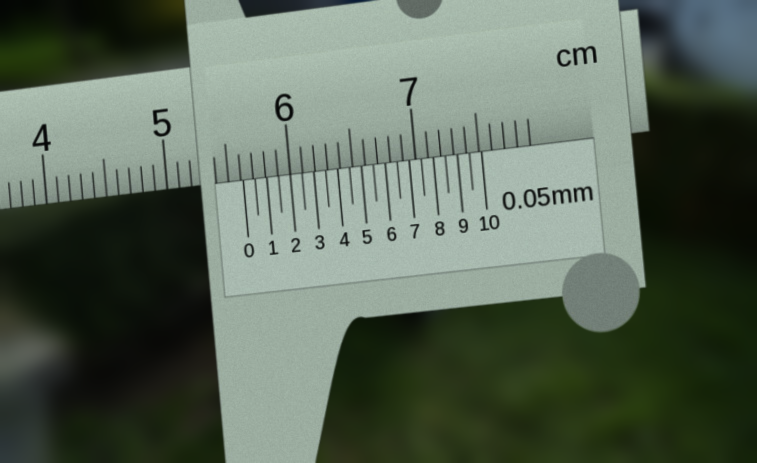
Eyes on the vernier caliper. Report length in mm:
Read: 56.2 mm
